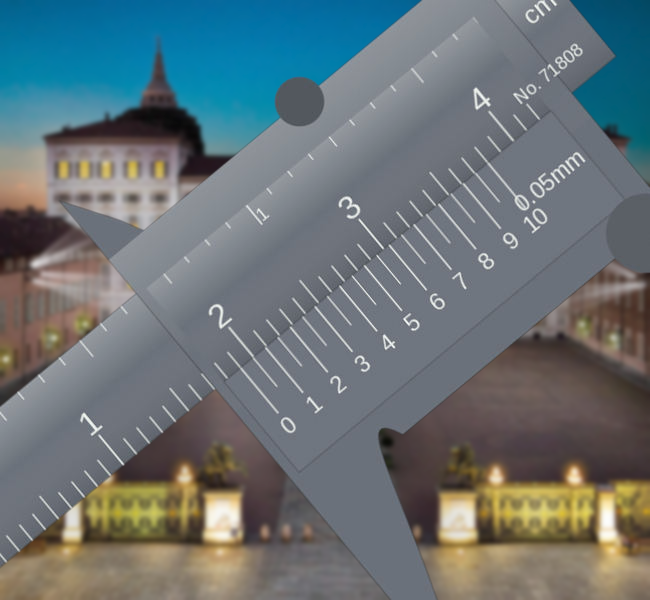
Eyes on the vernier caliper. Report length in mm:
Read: 19.0 mm
